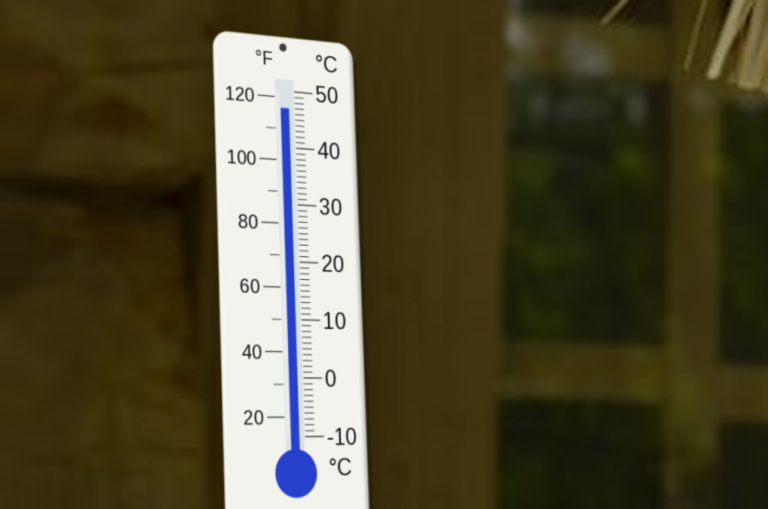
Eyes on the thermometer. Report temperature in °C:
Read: 47 °C
